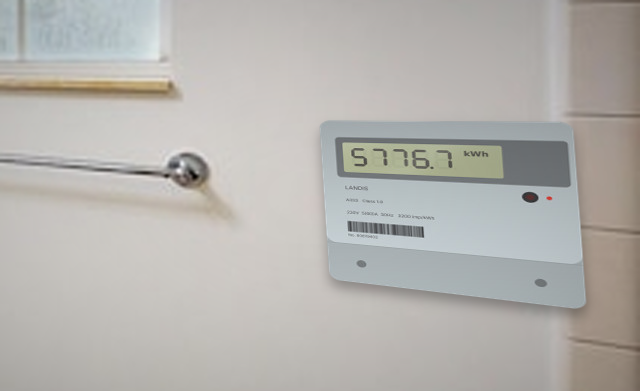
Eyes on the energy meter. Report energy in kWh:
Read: 5776.7 kWh
